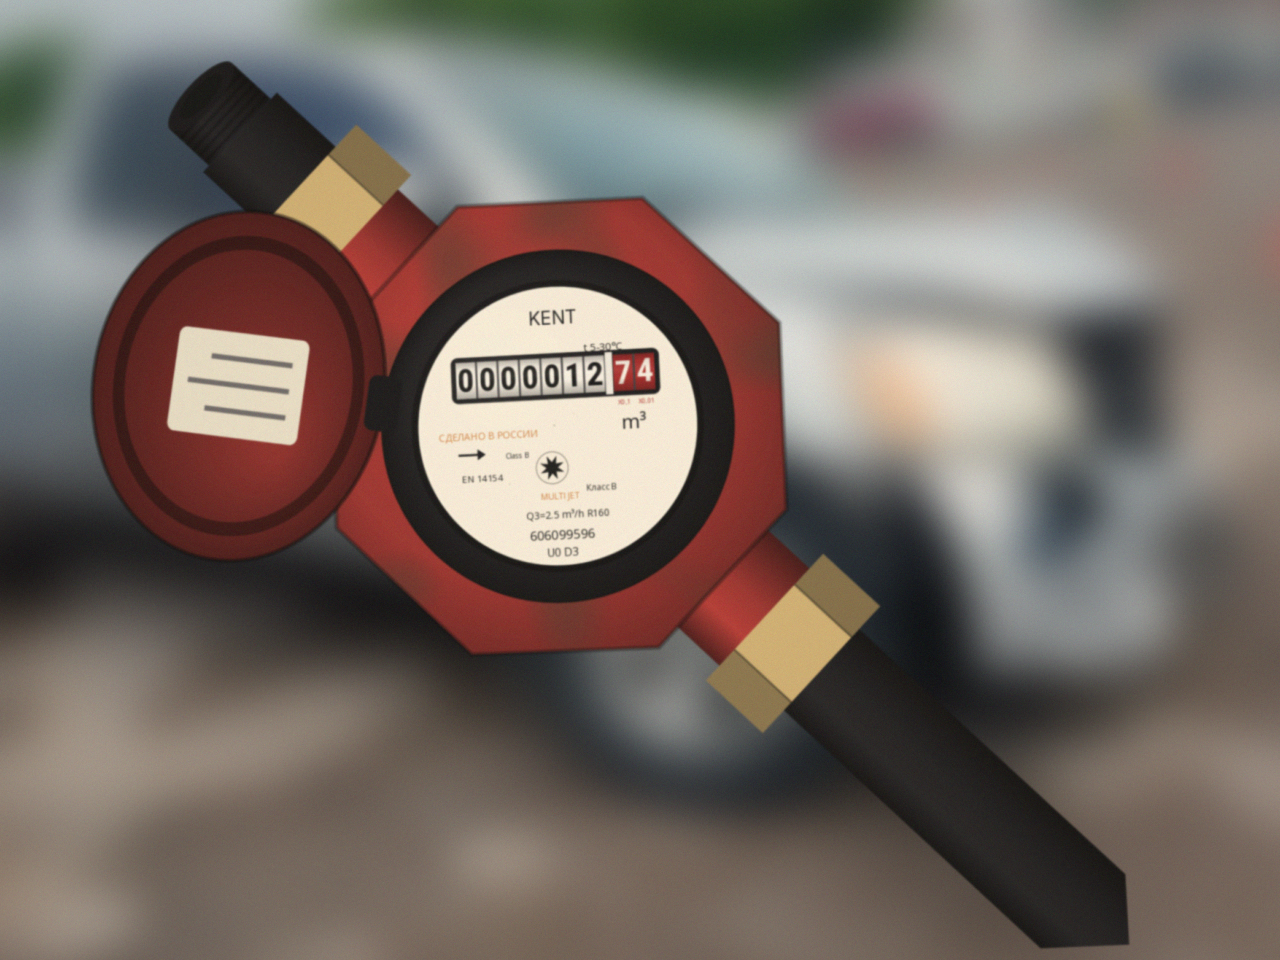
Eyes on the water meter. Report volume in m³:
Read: 12.74 m³
